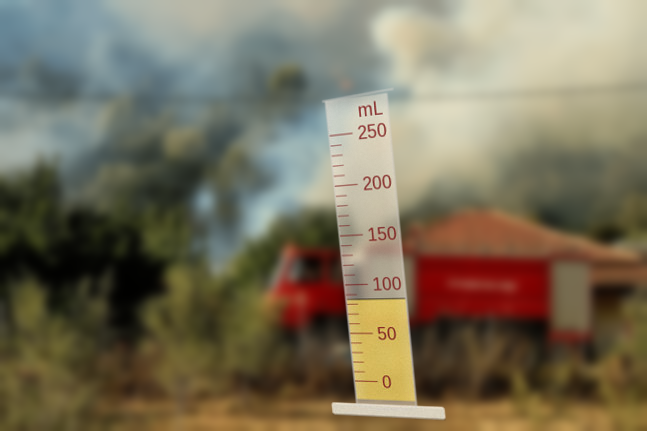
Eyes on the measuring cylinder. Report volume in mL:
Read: 85 mL
